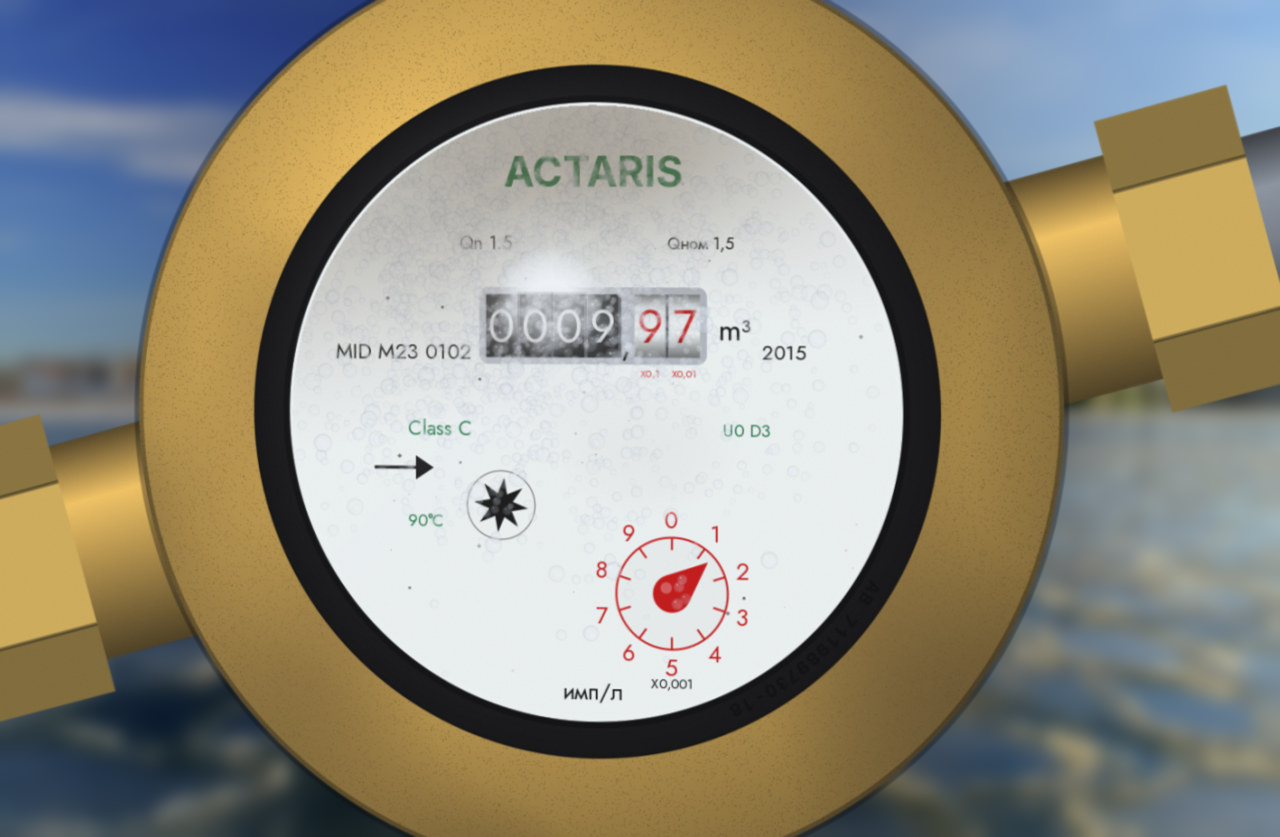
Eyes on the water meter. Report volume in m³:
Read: 9.971 m³
